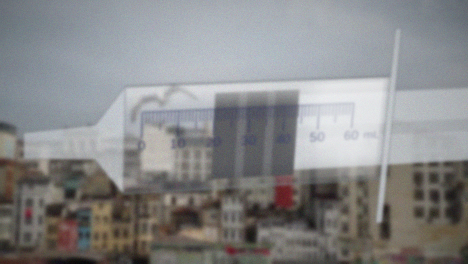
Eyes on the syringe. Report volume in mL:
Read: 20 mL
